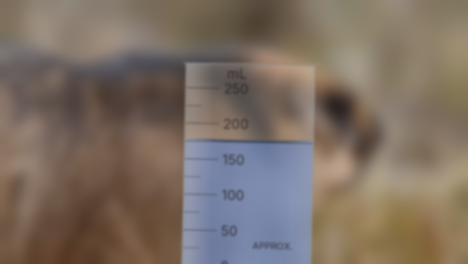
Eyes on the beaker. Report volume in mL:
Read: 175 mL
